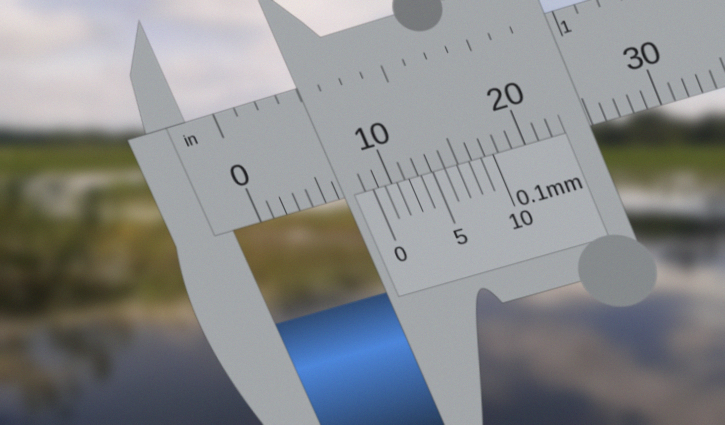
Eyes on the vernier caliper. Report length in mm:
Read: 8.6 mm
